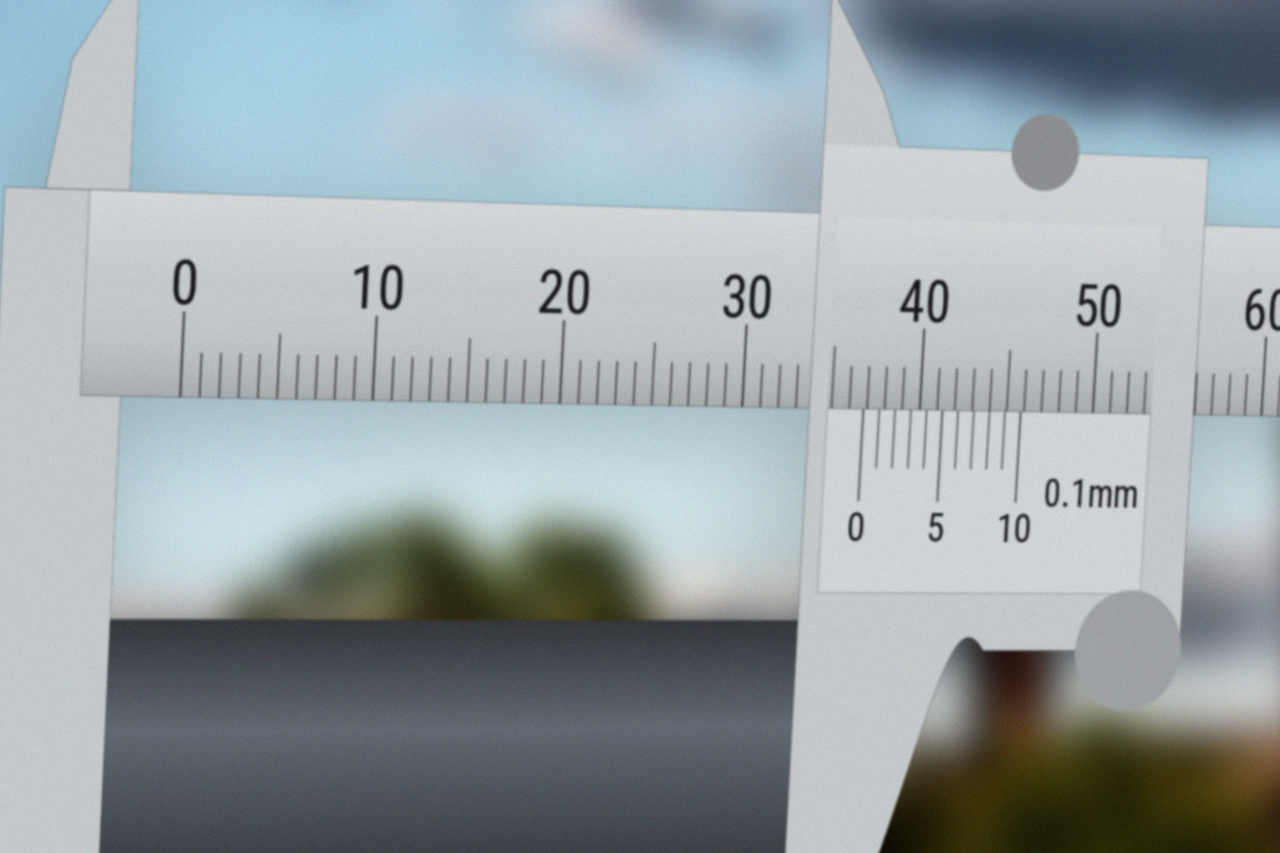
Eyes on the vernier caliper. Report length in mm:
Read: 36.8 mm
